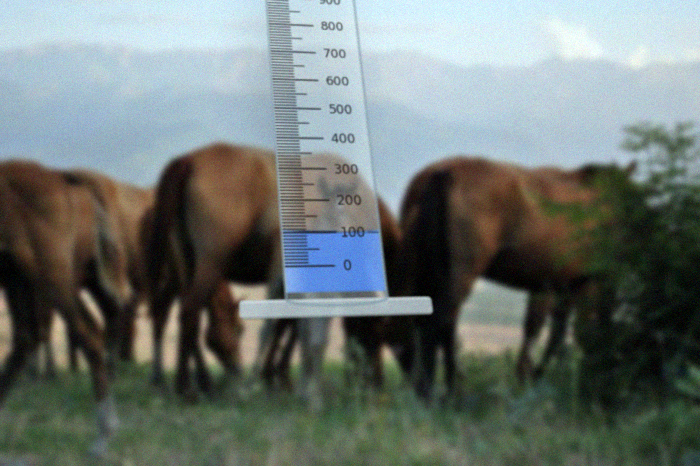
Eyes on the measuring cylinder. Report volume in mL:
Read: 100 mL
